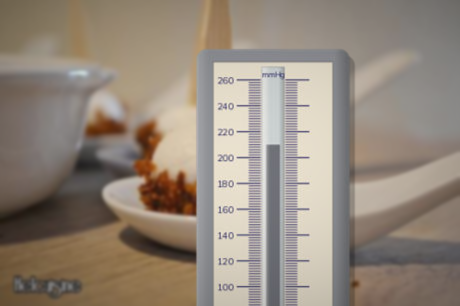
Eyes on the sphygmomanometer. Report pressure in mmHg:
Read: 210 mmHg
